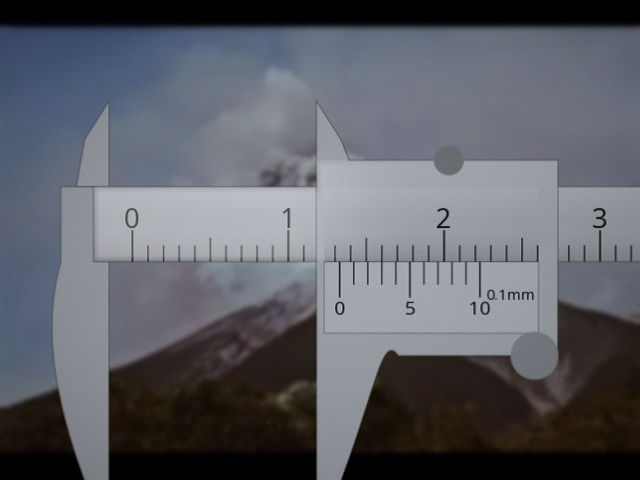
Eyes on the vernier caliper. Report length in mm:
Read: 13.3 mm
